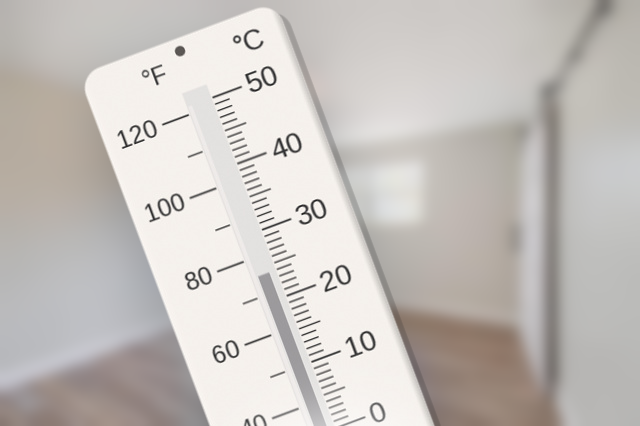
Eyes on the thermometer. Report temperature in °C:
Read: 24 °C
